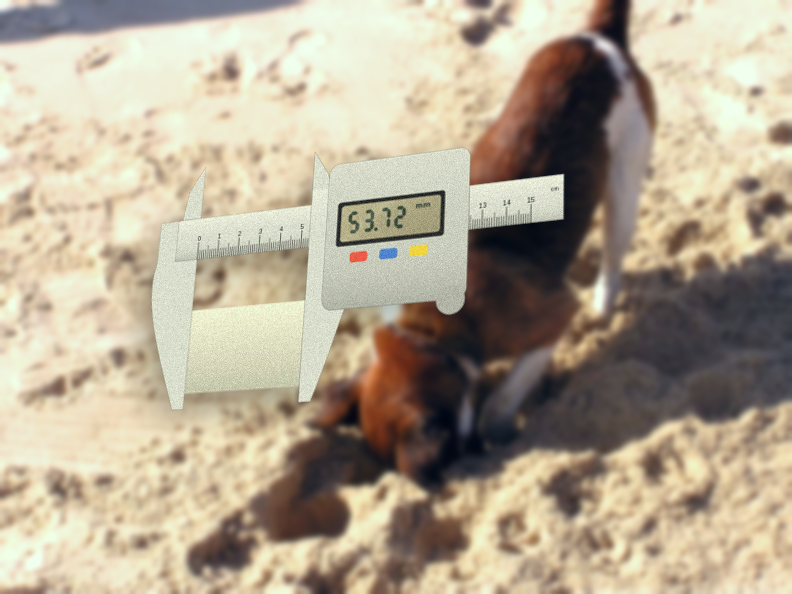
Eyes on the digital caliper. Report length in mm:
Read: 53.72 mm
